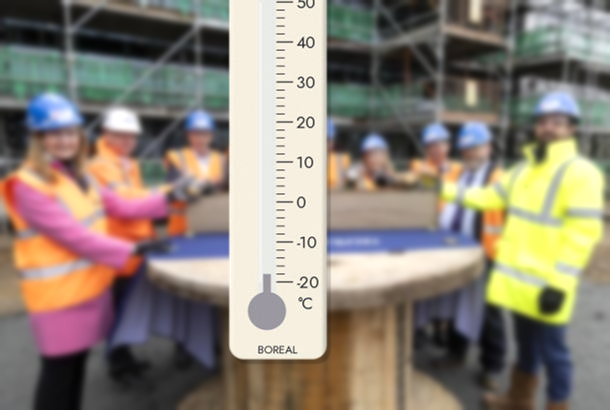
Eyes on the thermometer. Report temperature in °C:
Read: -18 °C
